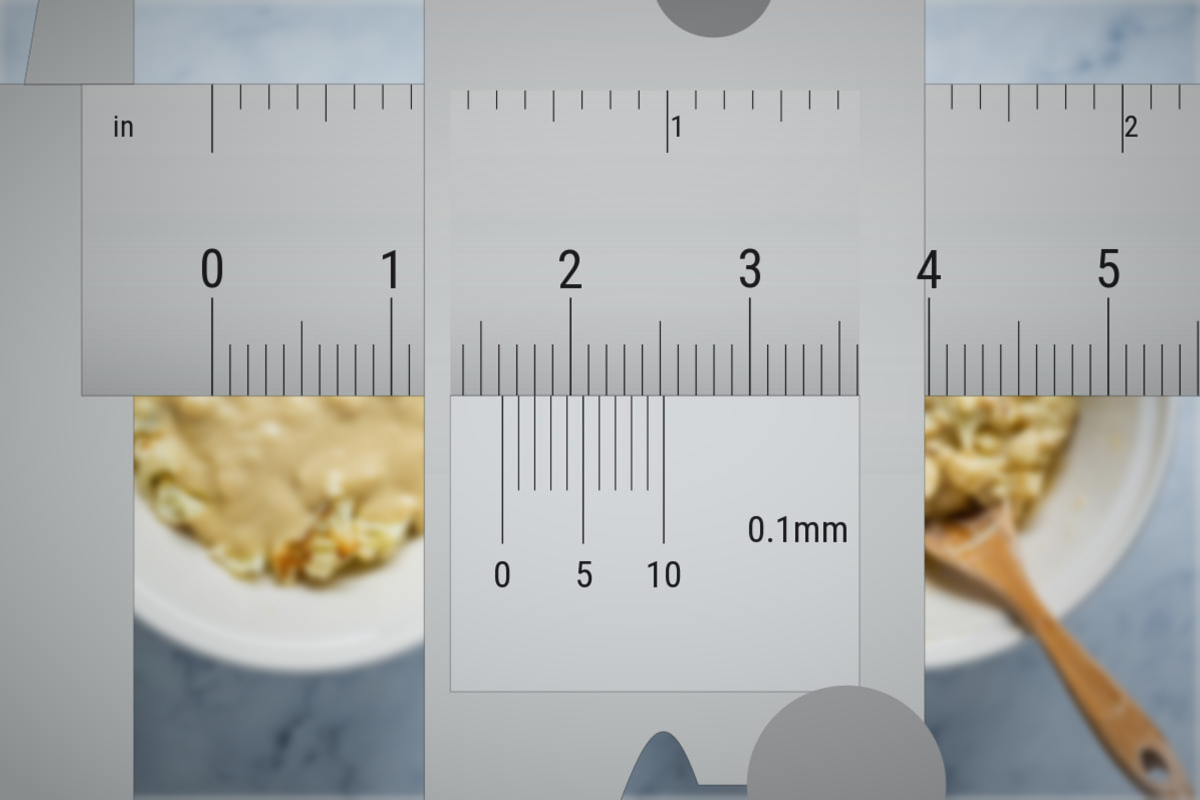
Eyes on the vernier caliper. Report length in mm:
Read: 16.2 mm
